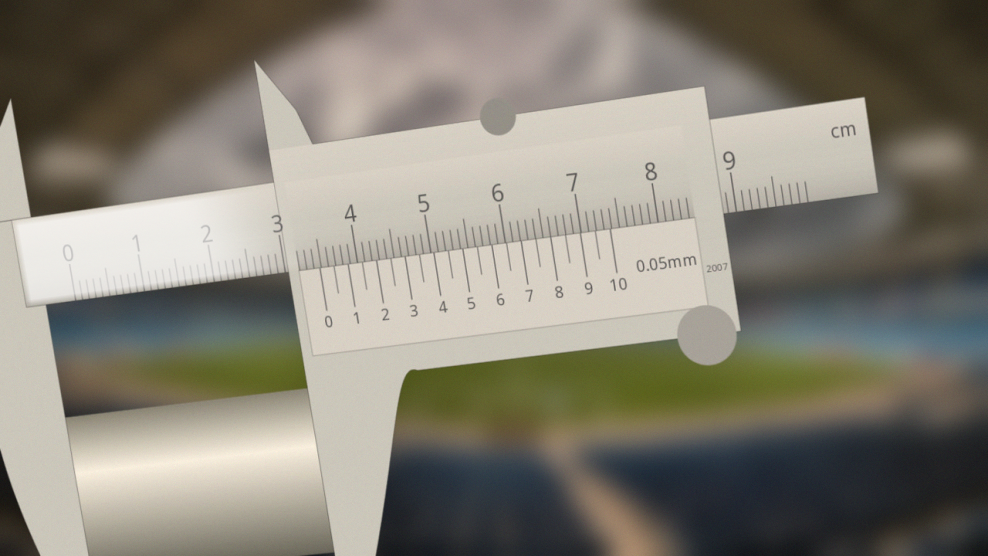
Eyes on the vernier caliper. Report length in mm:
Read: 34.8 mm
